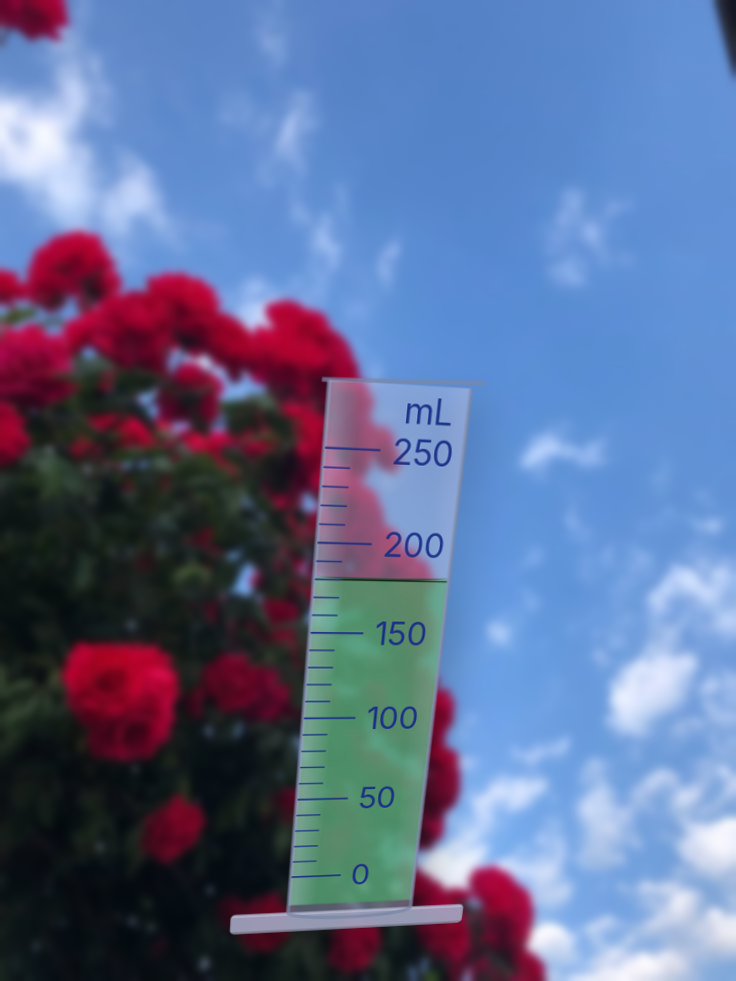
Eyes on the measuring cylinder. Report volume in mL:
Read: 180 mL
